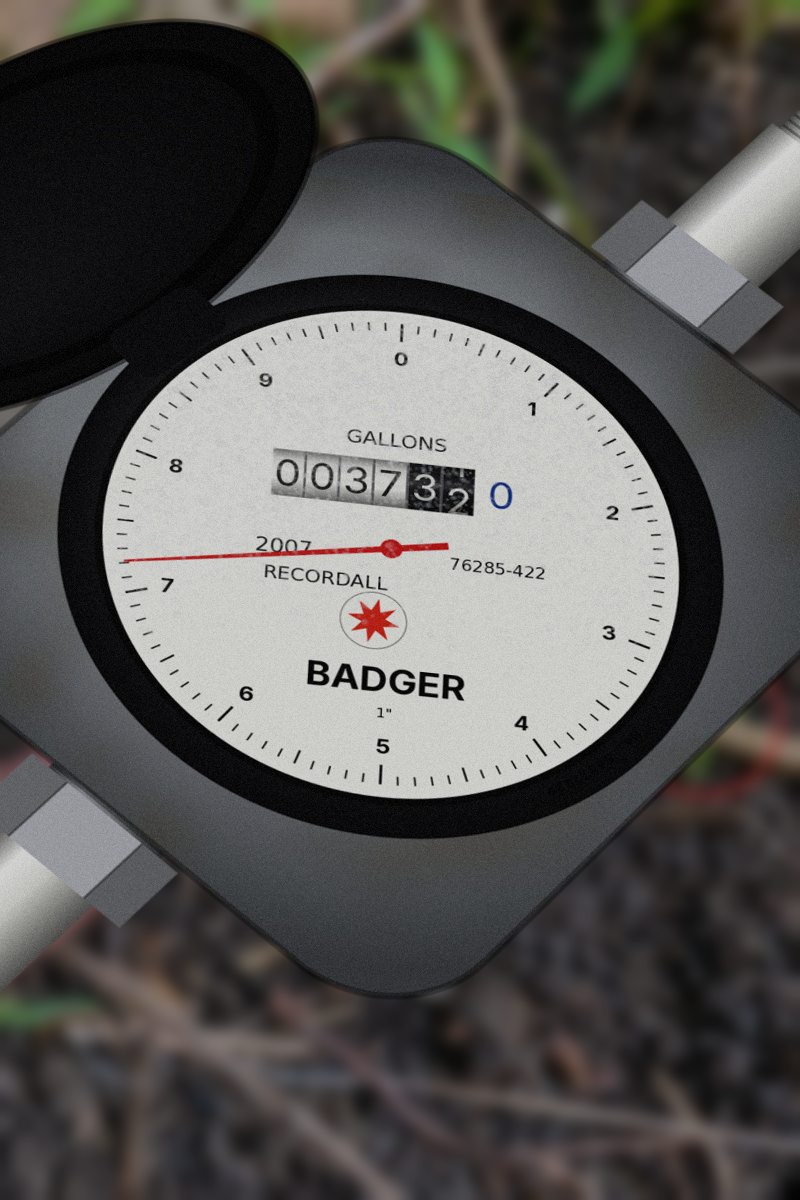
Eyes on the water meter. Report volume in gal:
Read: 37317.2 gal
